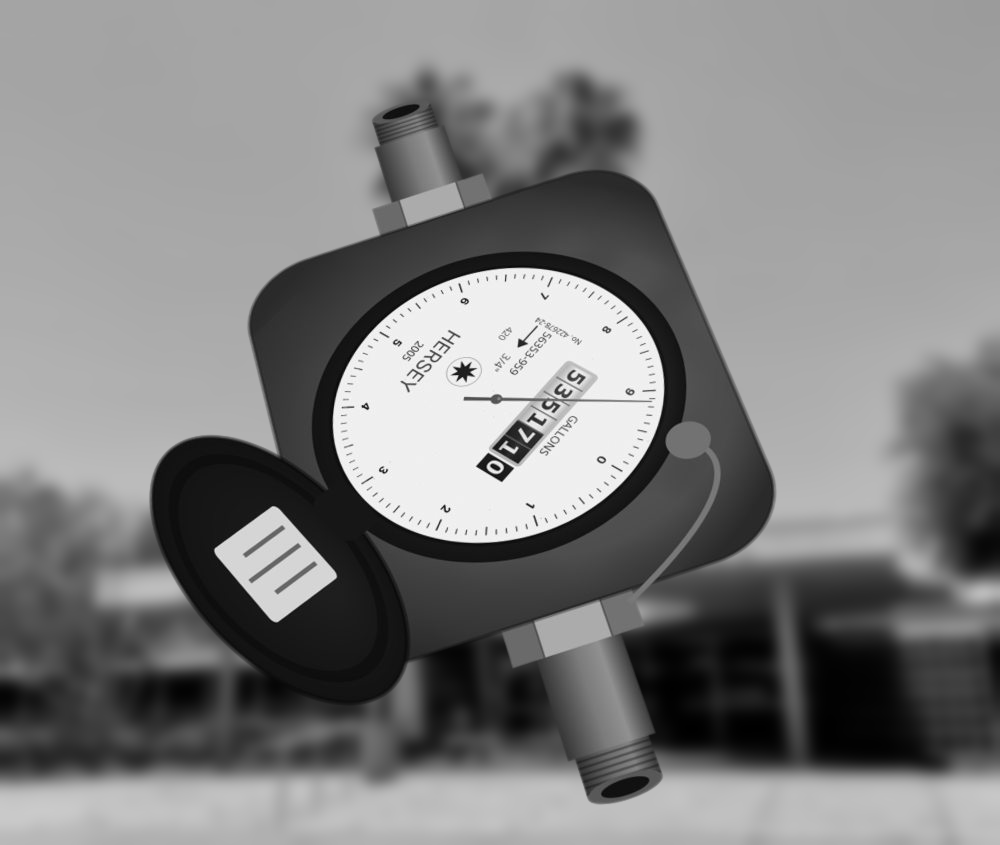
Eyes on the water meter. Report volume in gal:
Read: 5351709.1 gal
